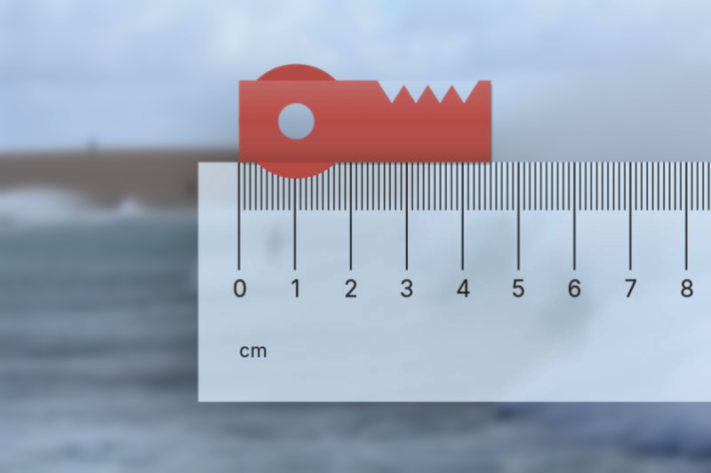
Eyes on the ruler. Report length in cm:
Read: 4.5 cm
